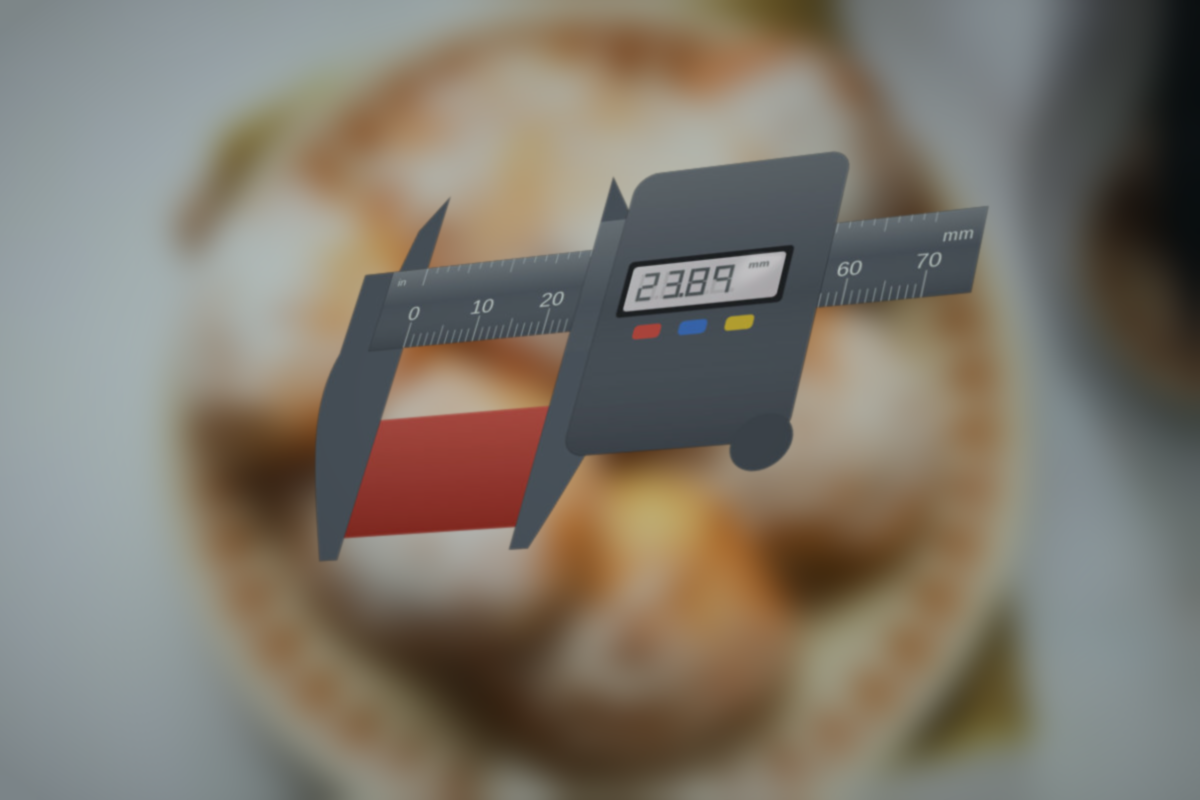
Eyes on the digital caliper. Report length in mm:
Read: 23.89 mm
